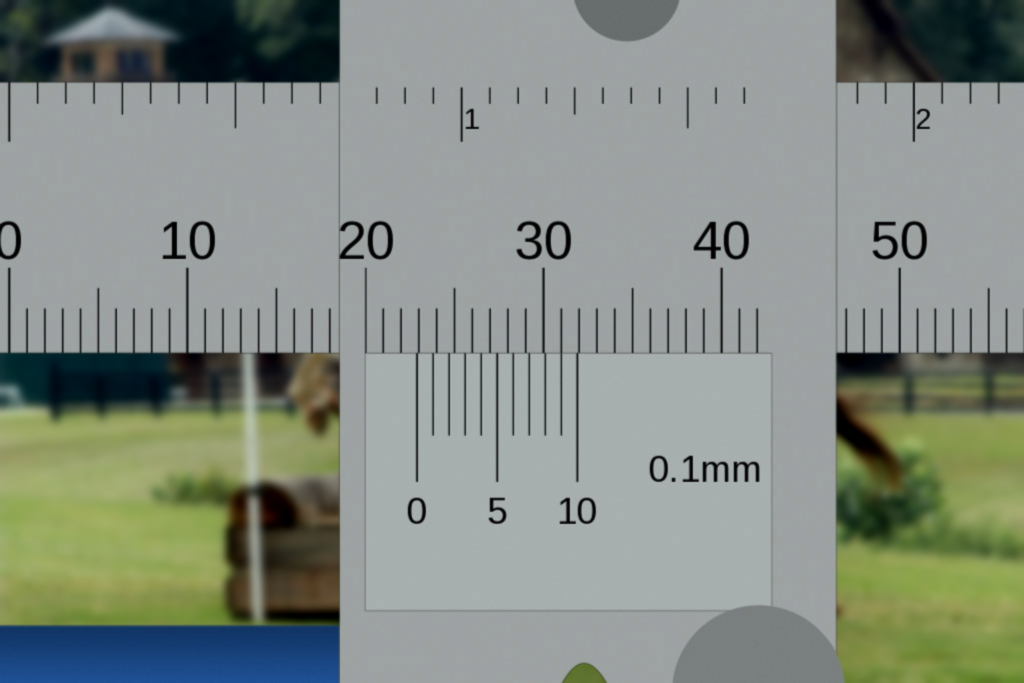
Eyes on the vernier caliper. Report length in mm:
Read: 22.9 mm
